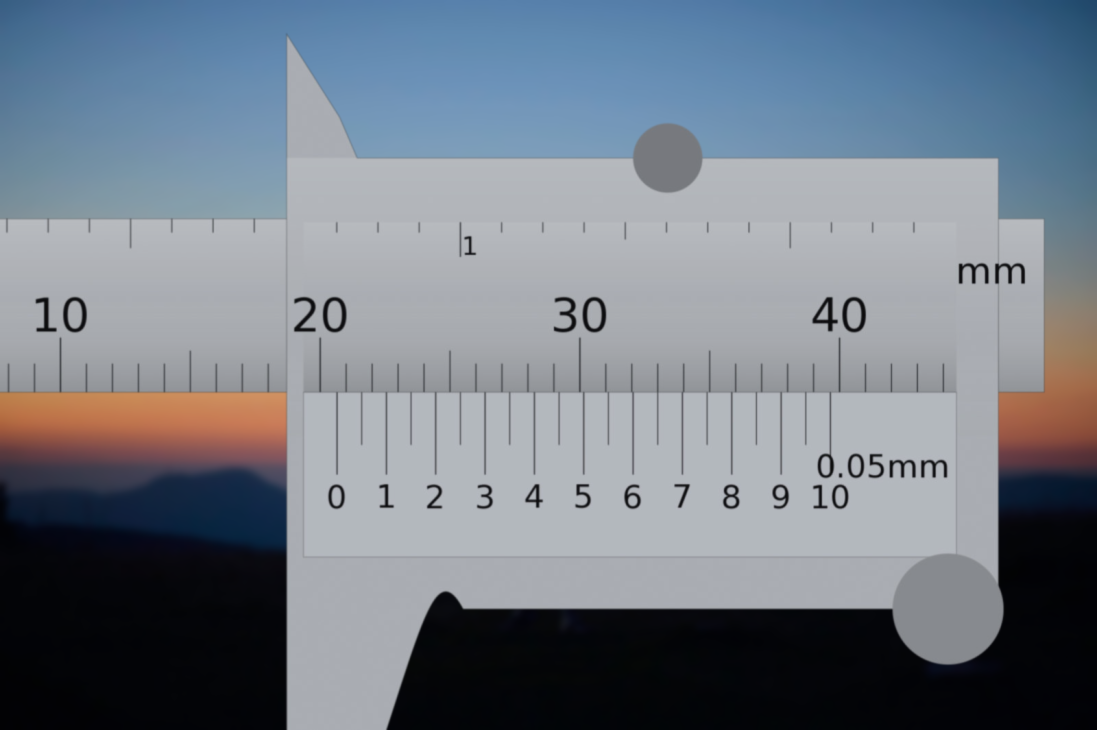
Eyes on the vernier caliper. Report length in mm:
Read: 20.65 mm
